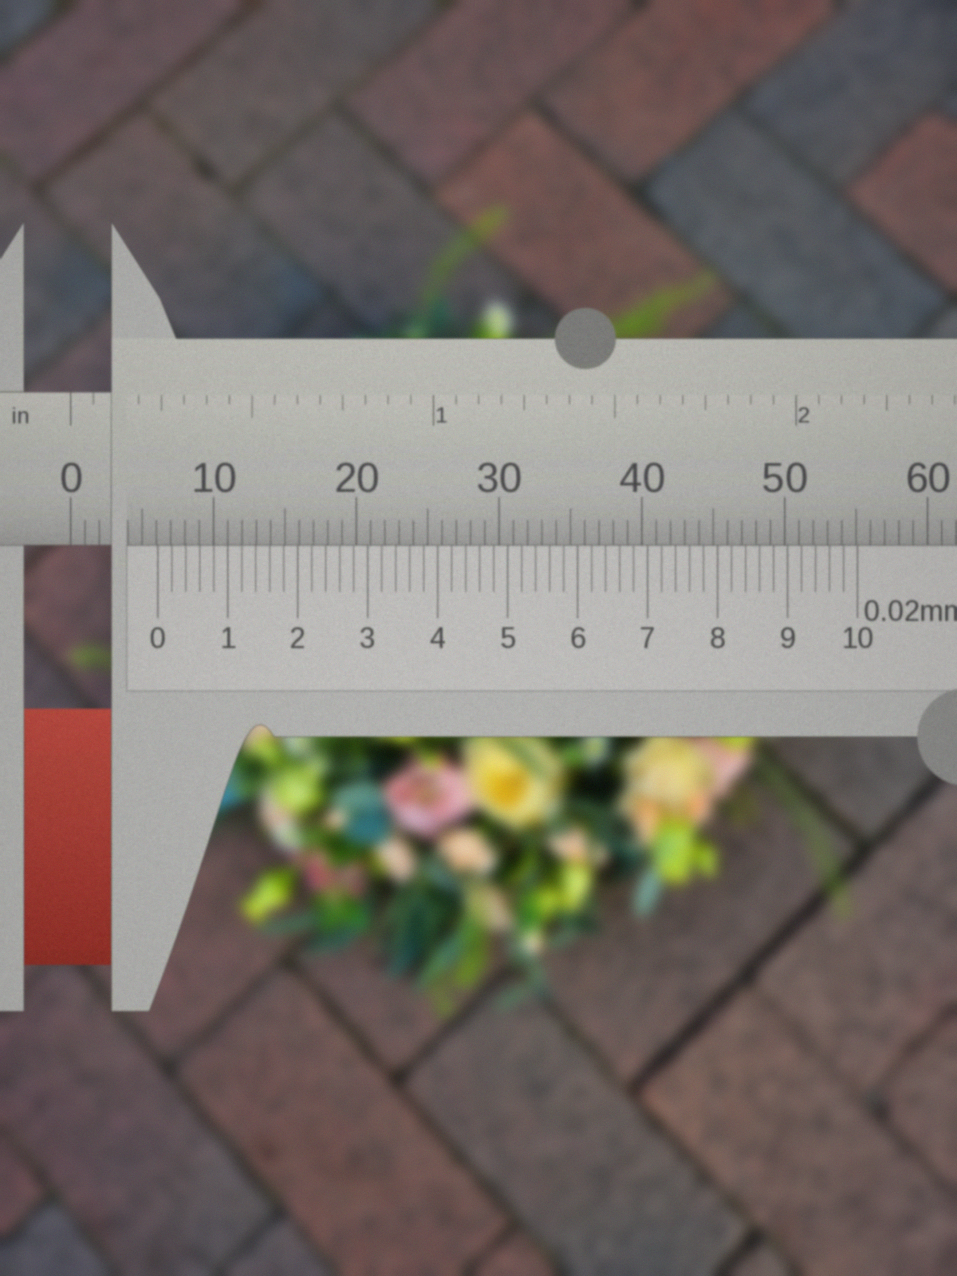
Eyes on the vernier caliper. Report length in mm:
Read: 6.1 mm
